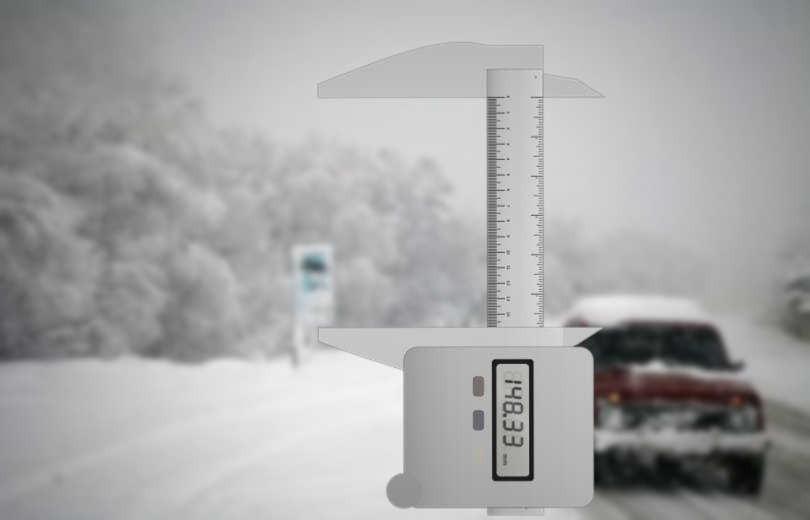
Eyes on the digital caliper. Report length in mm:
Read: 148.33 mm
